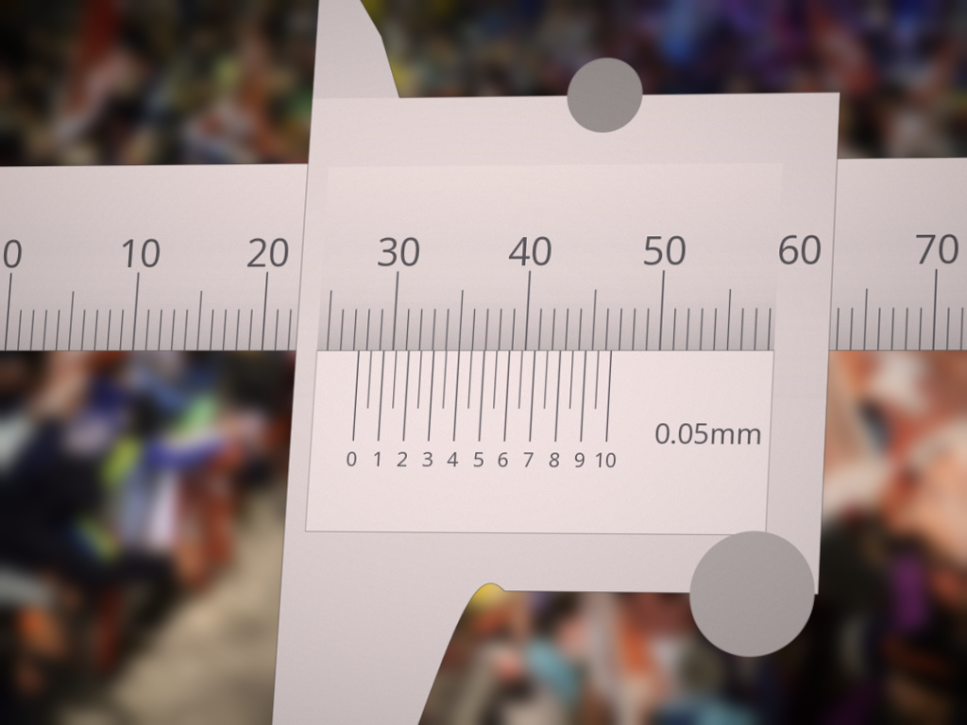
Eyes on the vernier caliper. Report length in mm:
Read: 27.4 mm
